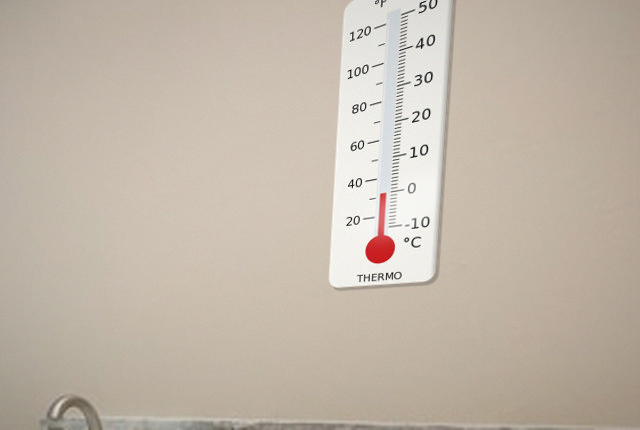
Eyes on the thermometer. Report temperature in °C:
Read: 0 °C
